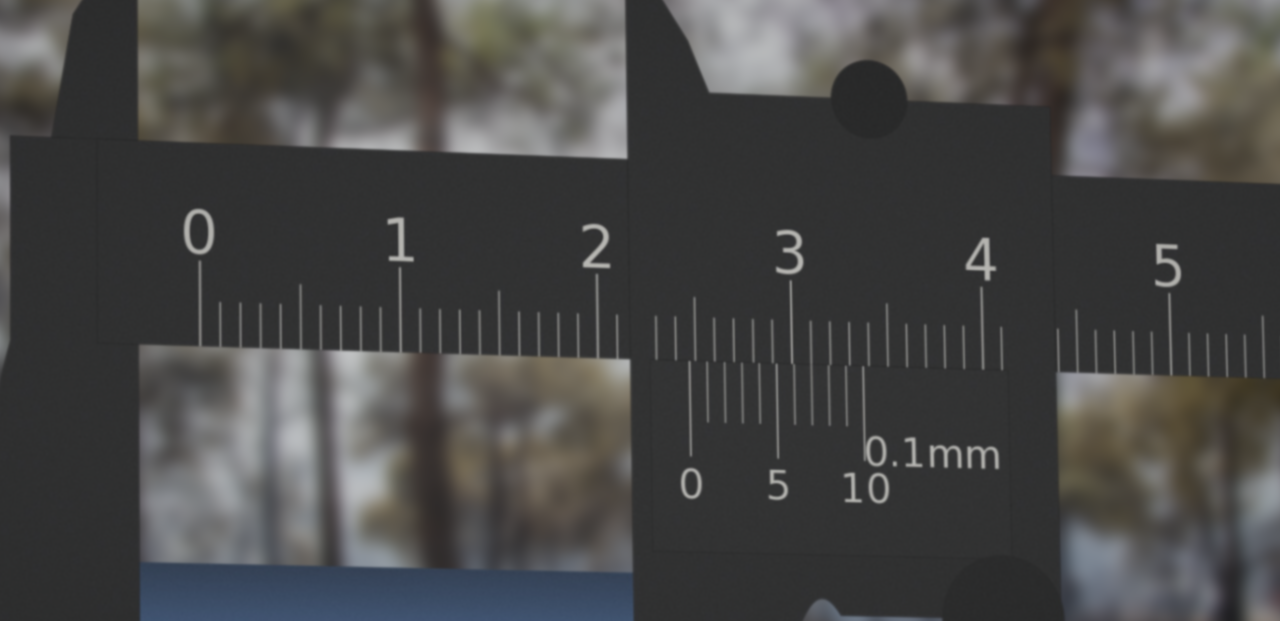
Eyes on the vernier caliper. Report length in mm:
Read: 24.7 mm
